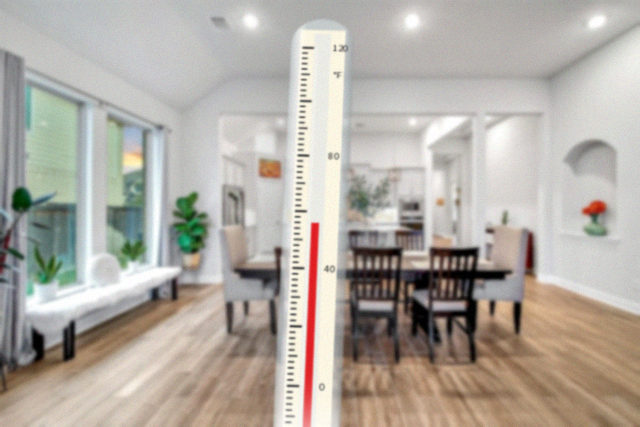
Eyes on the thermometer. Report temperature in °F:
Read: 56 °F
